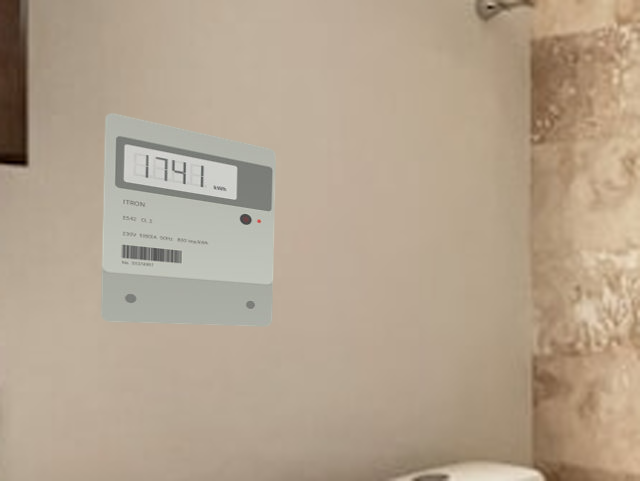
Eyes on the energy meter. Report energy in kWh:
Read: 1741 kWh
